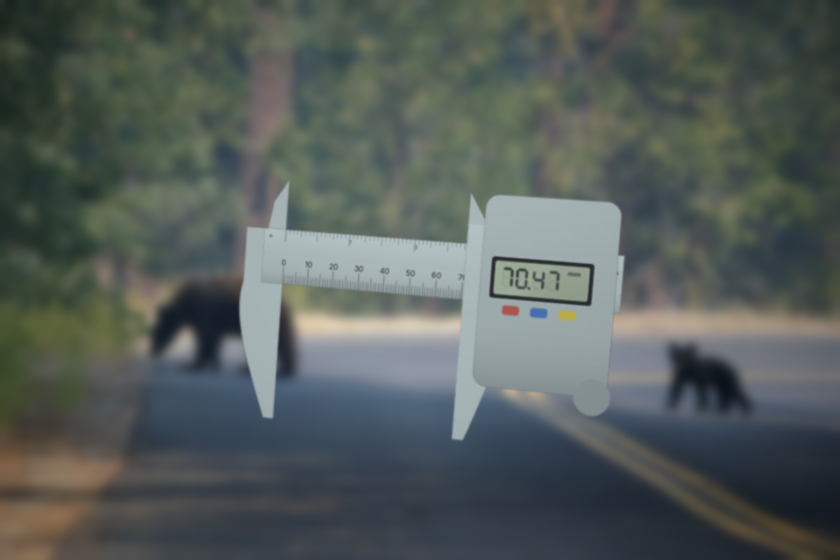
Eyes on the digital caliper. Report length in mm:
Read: 70.47 mm
